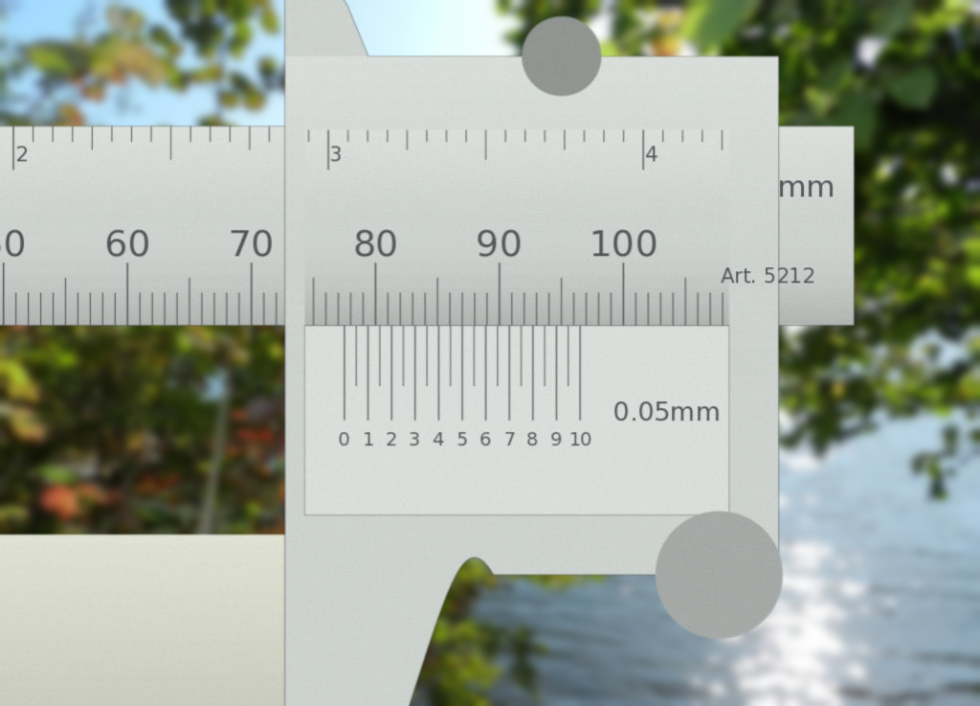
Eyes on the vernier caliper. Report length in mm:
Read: 77.5 mm
